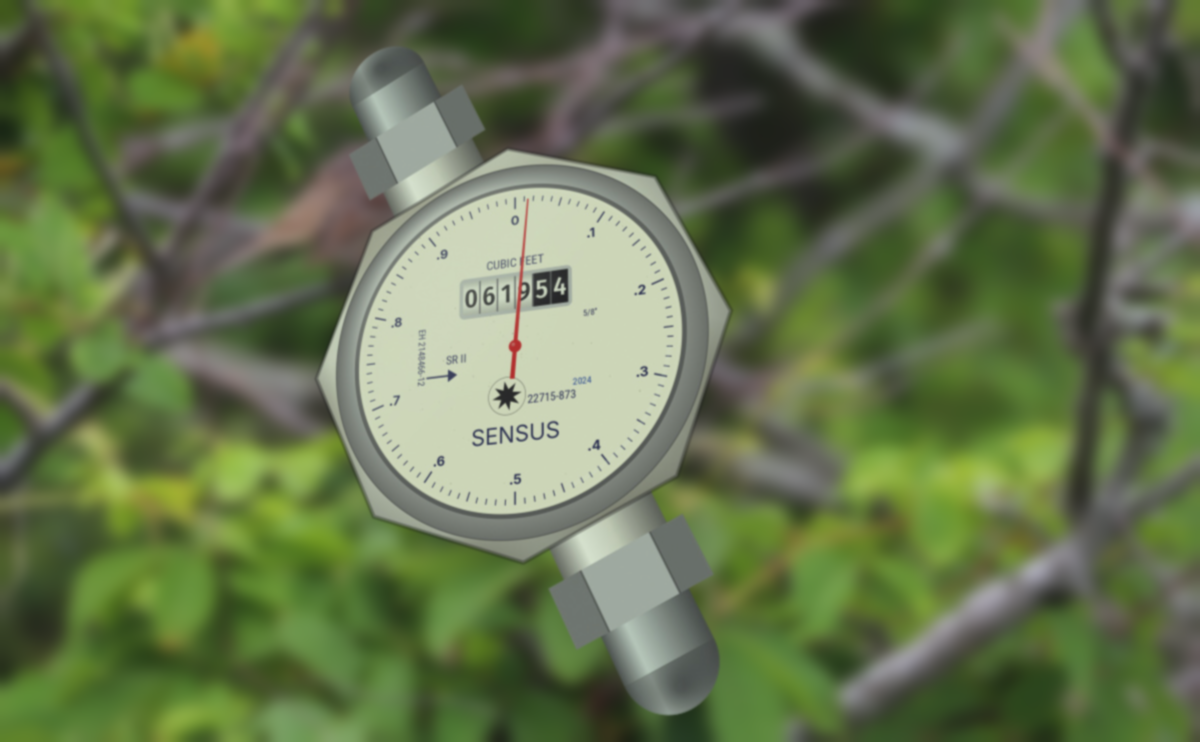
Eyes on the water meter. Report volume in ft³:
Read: 61954.01 ft³
